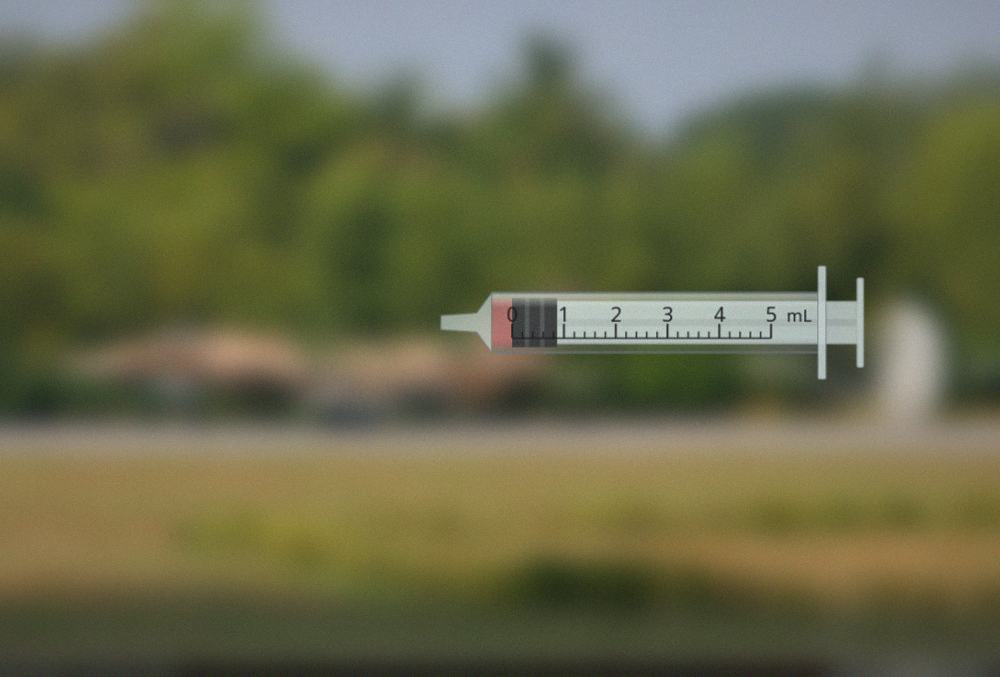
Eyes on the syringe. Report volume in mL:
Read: 0 mL
